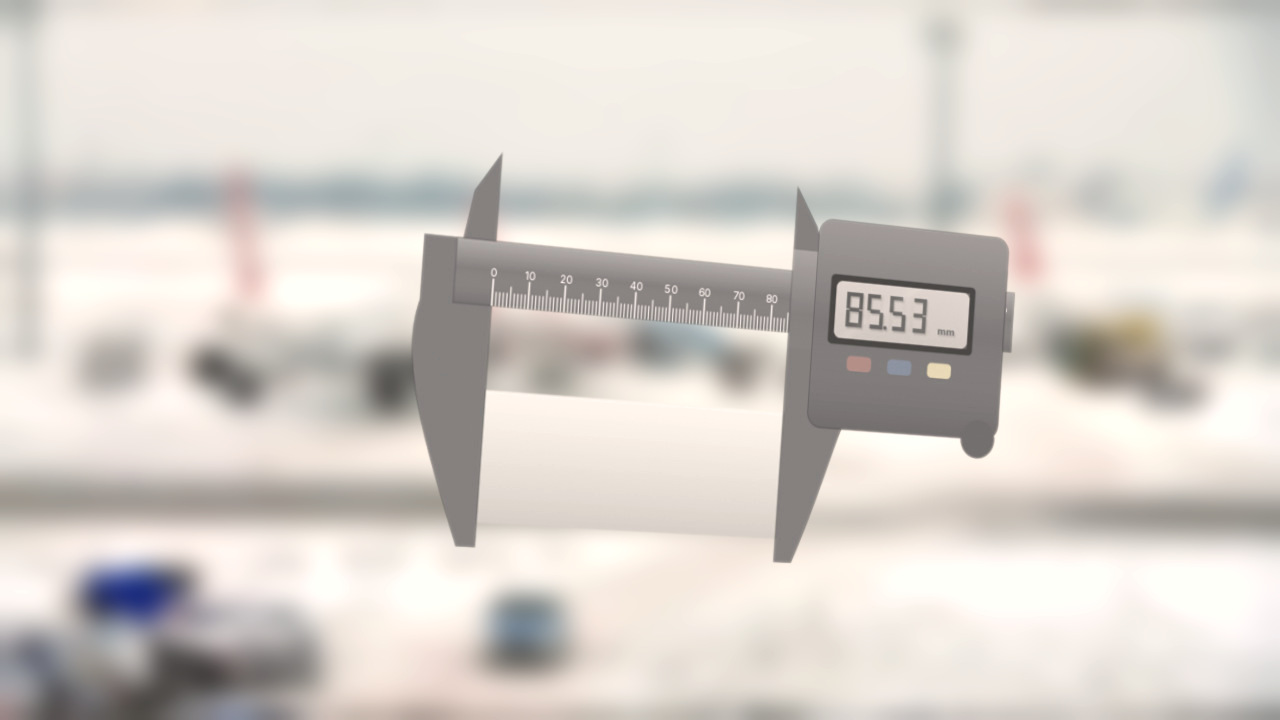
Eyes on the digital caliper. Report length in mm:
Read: 85.53 mm
